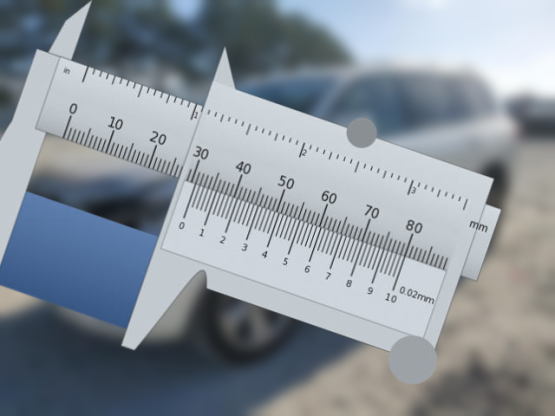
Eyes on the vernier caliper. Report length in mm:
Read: 31.0 mm
